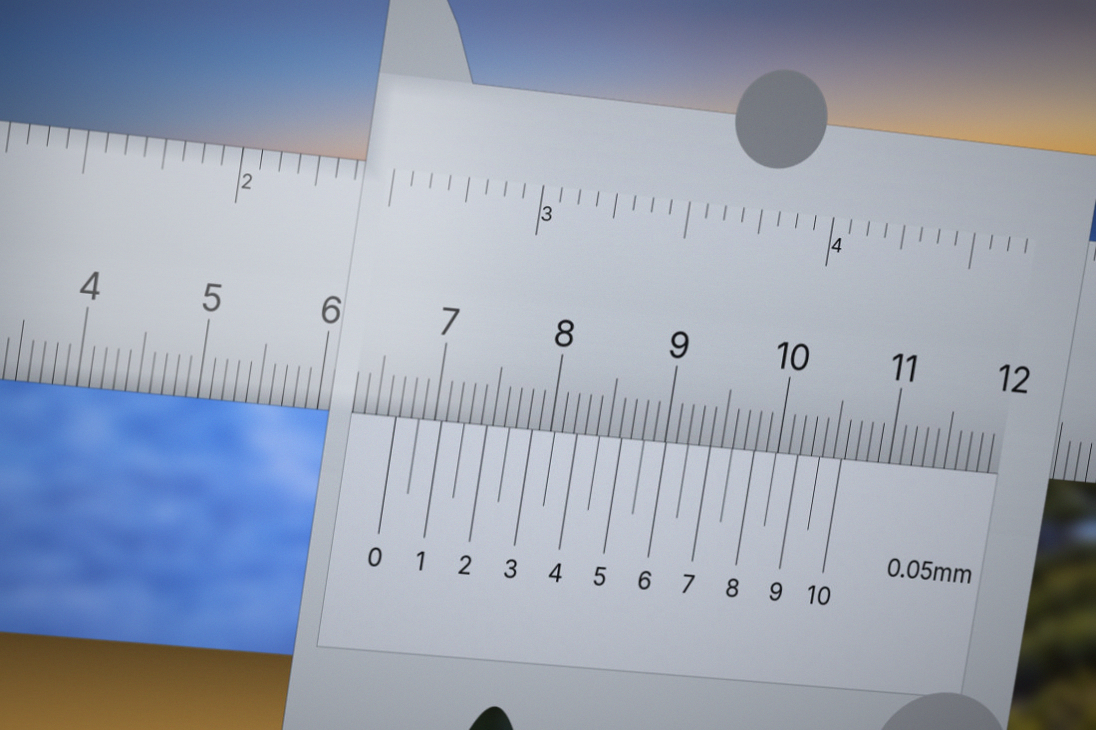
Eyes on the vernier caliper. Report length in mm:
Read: 66.7 mm
